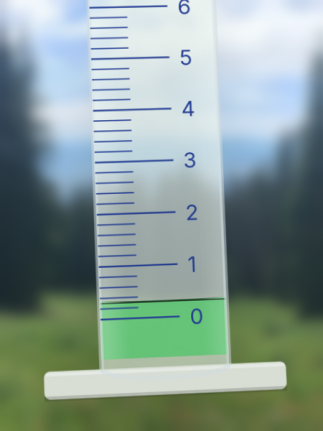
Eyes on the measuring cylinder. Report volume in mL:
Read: 0.3 mL
